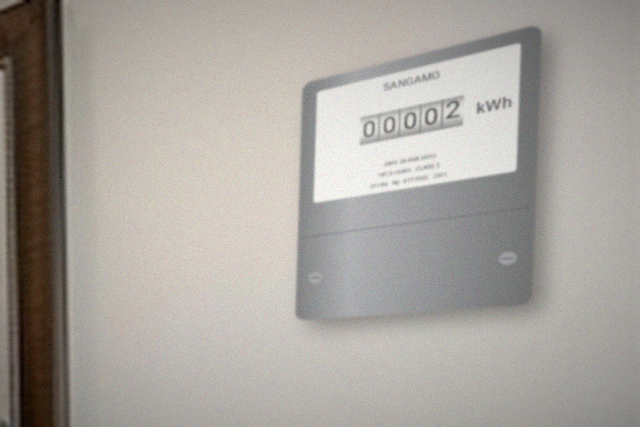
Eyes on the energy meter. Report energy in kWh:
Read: 2 kWh
